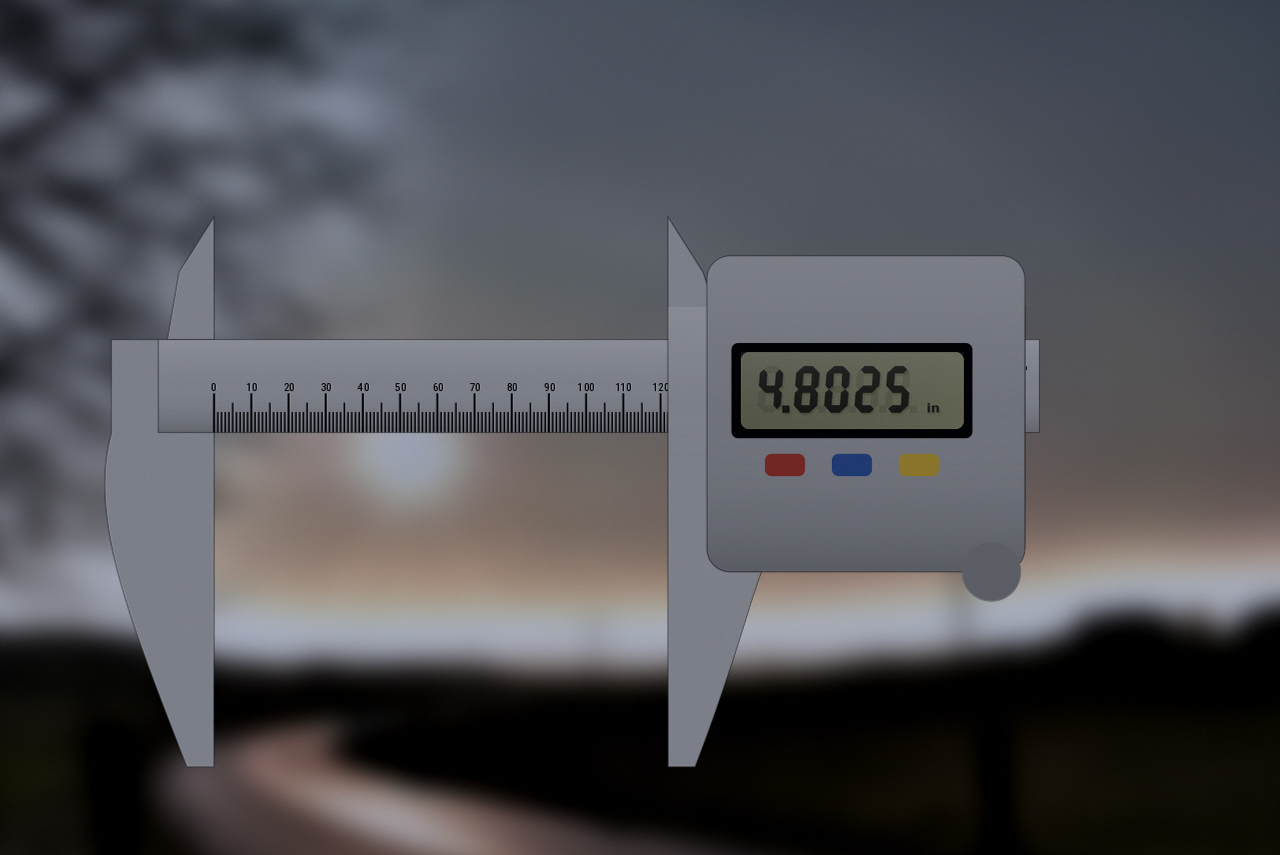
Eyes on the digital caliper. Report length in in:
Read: 4.8025 in
